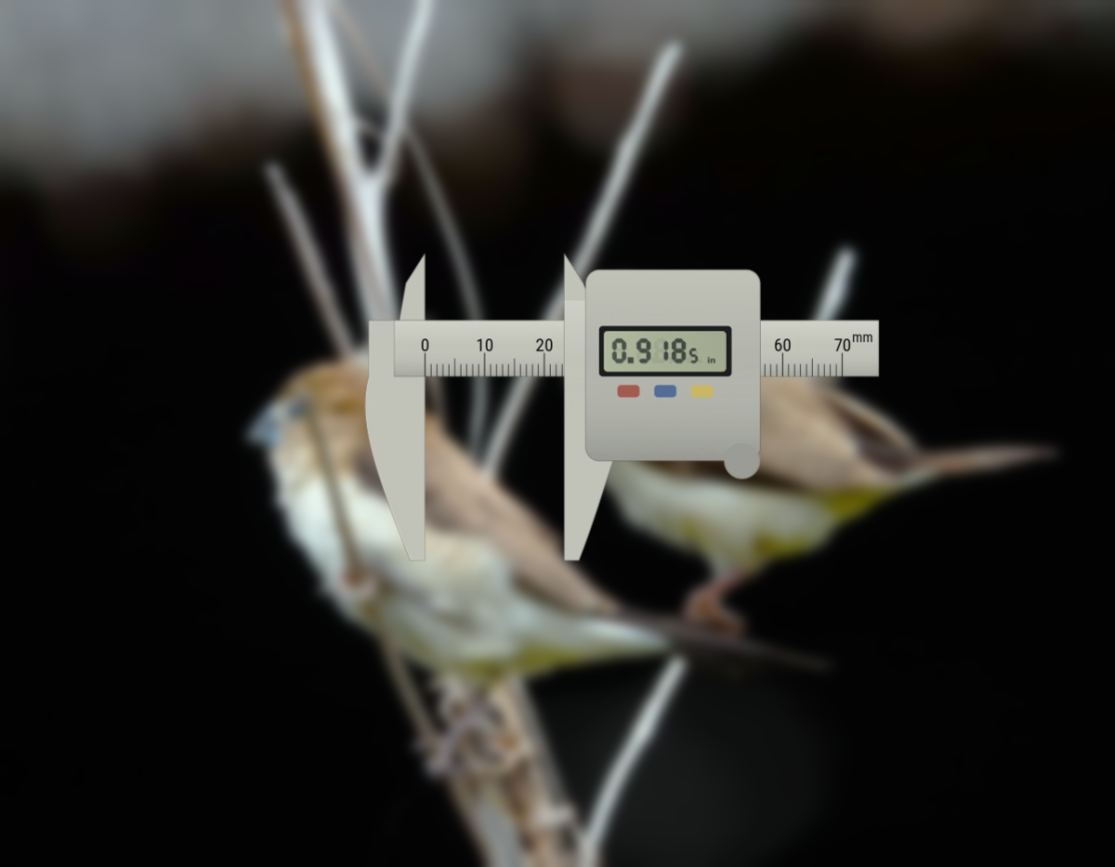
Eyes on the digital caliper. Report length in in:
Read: 0.9185 in
